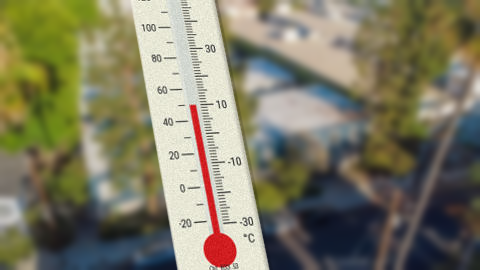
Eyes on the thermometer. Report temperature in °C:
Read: 10 °C
